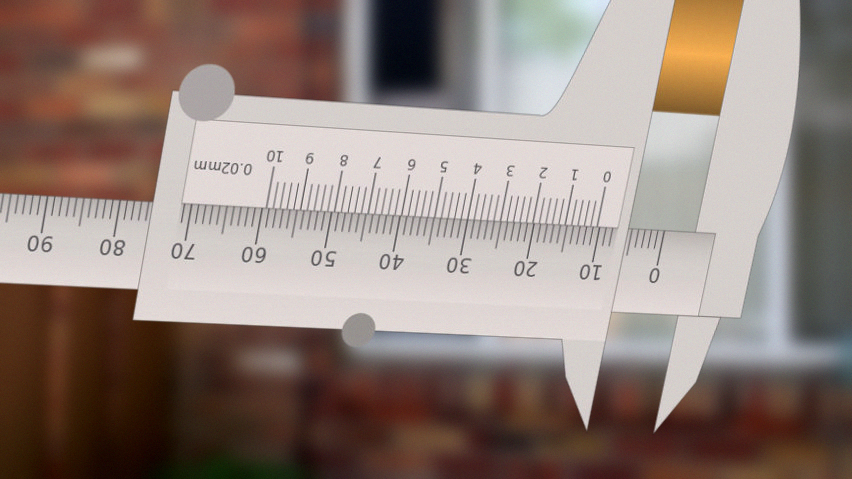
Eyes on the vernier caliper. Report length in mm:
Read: 10.4 mm
